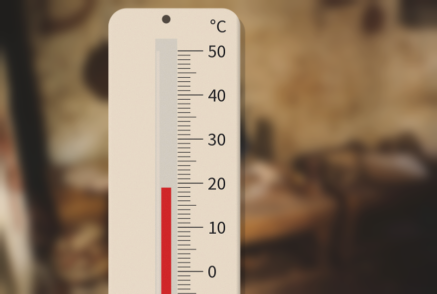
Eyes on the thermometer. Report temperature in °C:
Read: 19 °C
